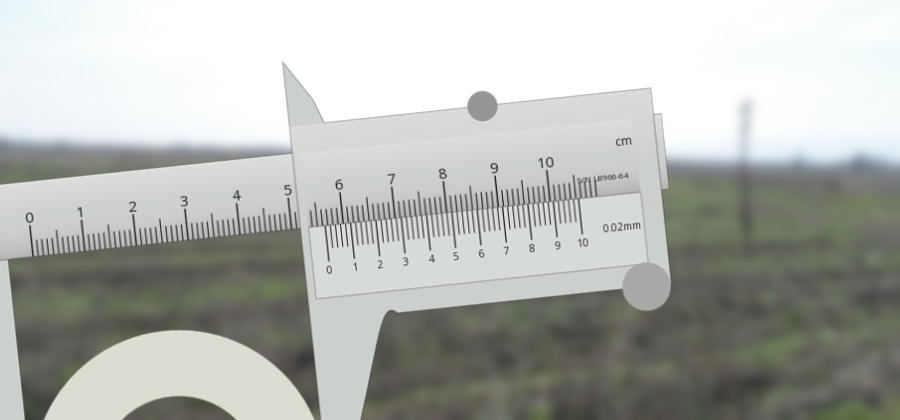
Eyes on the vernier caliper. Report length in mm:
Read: 56.5 mm
